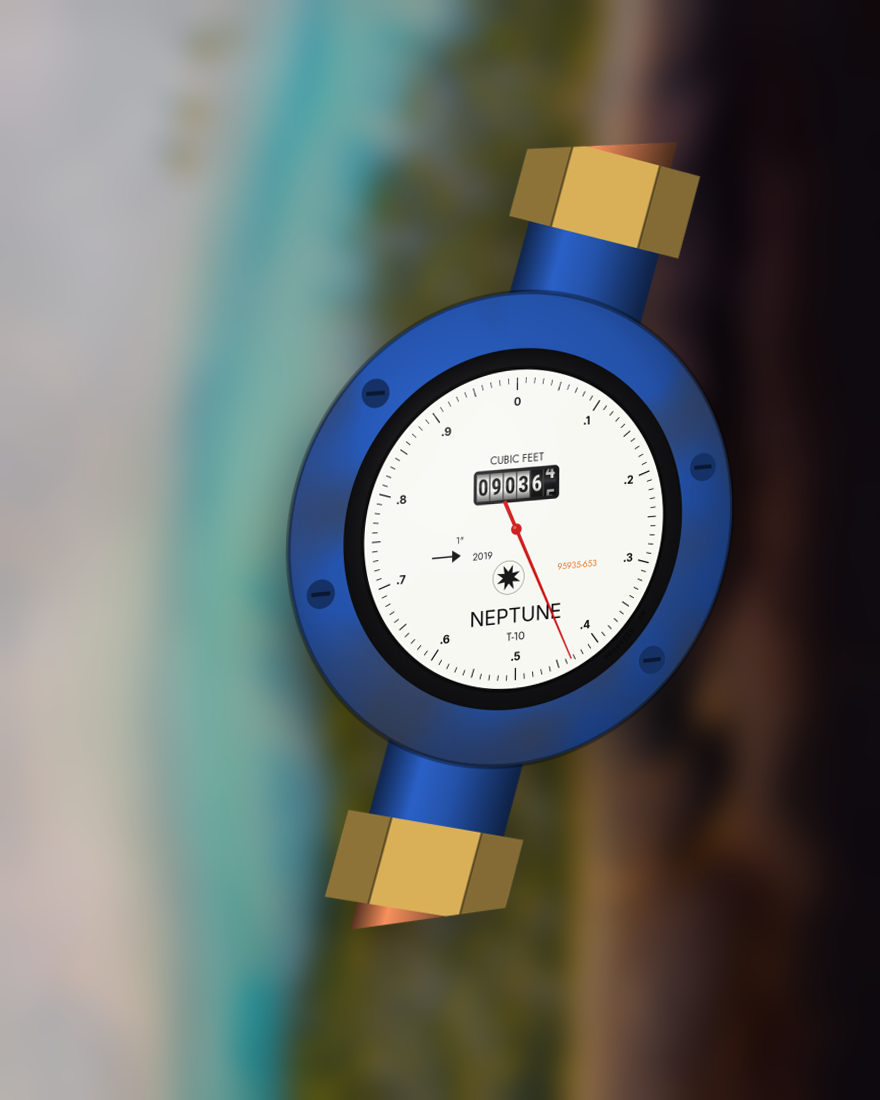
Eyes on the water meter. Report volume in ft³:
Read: 90364.43 ft³
